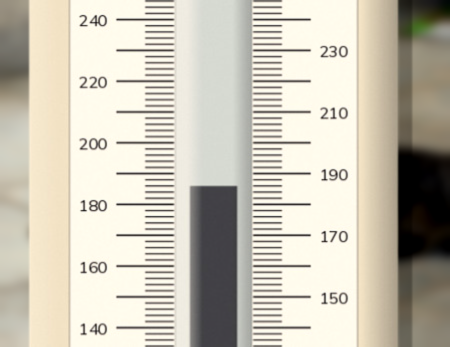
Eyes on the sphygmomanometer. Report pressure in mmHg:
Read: 186 mmHg
